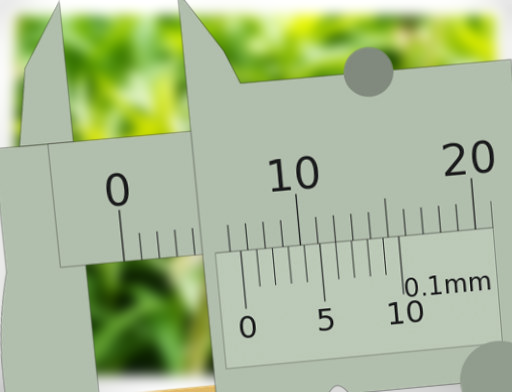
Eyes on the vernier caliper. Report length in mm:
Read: 6.6 mm
